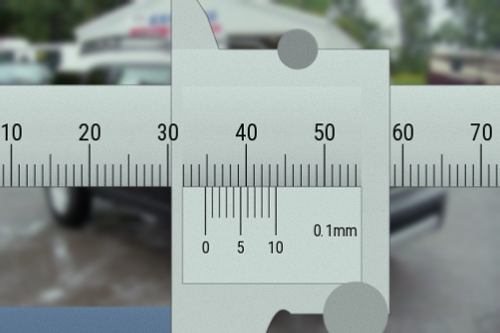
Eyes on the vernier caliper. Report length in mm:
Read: 34.8 mm
